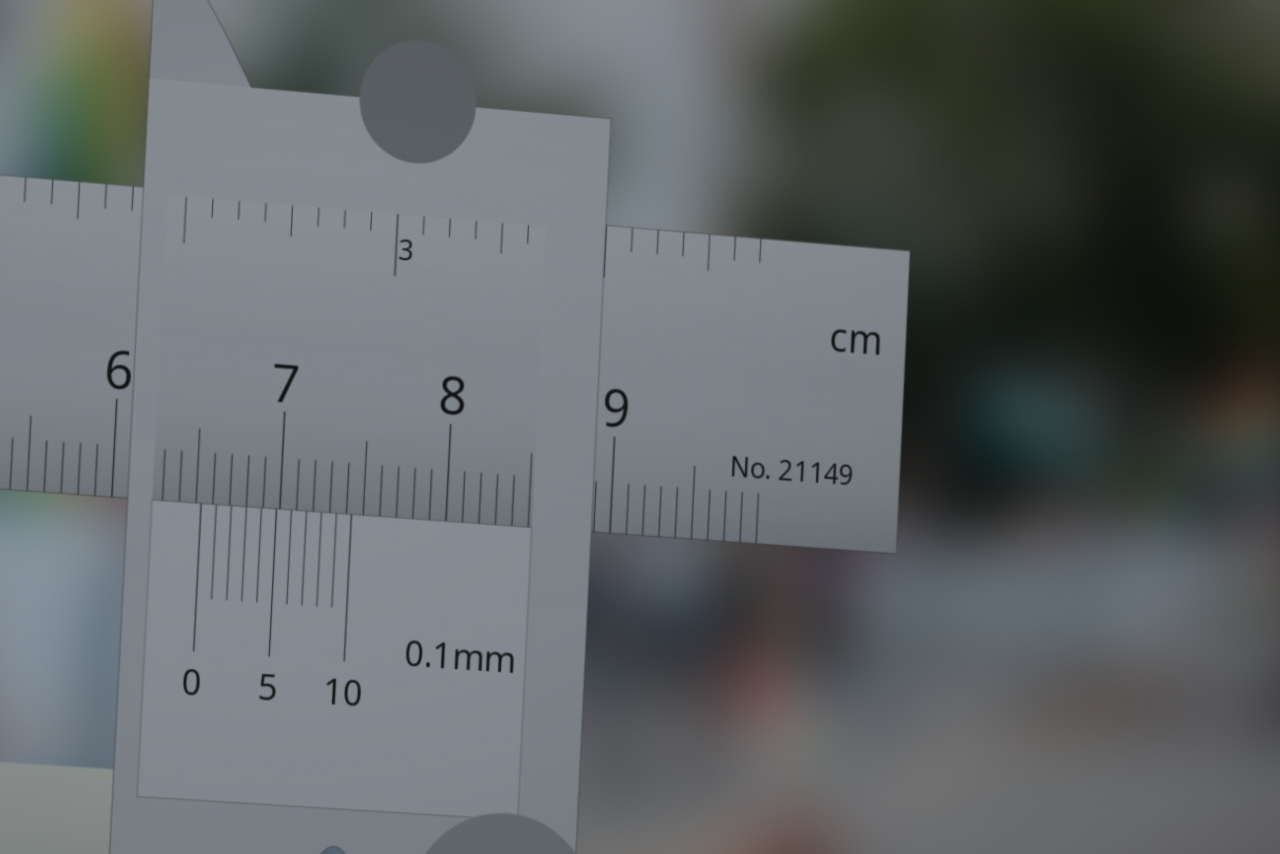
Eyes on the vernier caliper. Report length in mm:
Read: 65.3 mm
